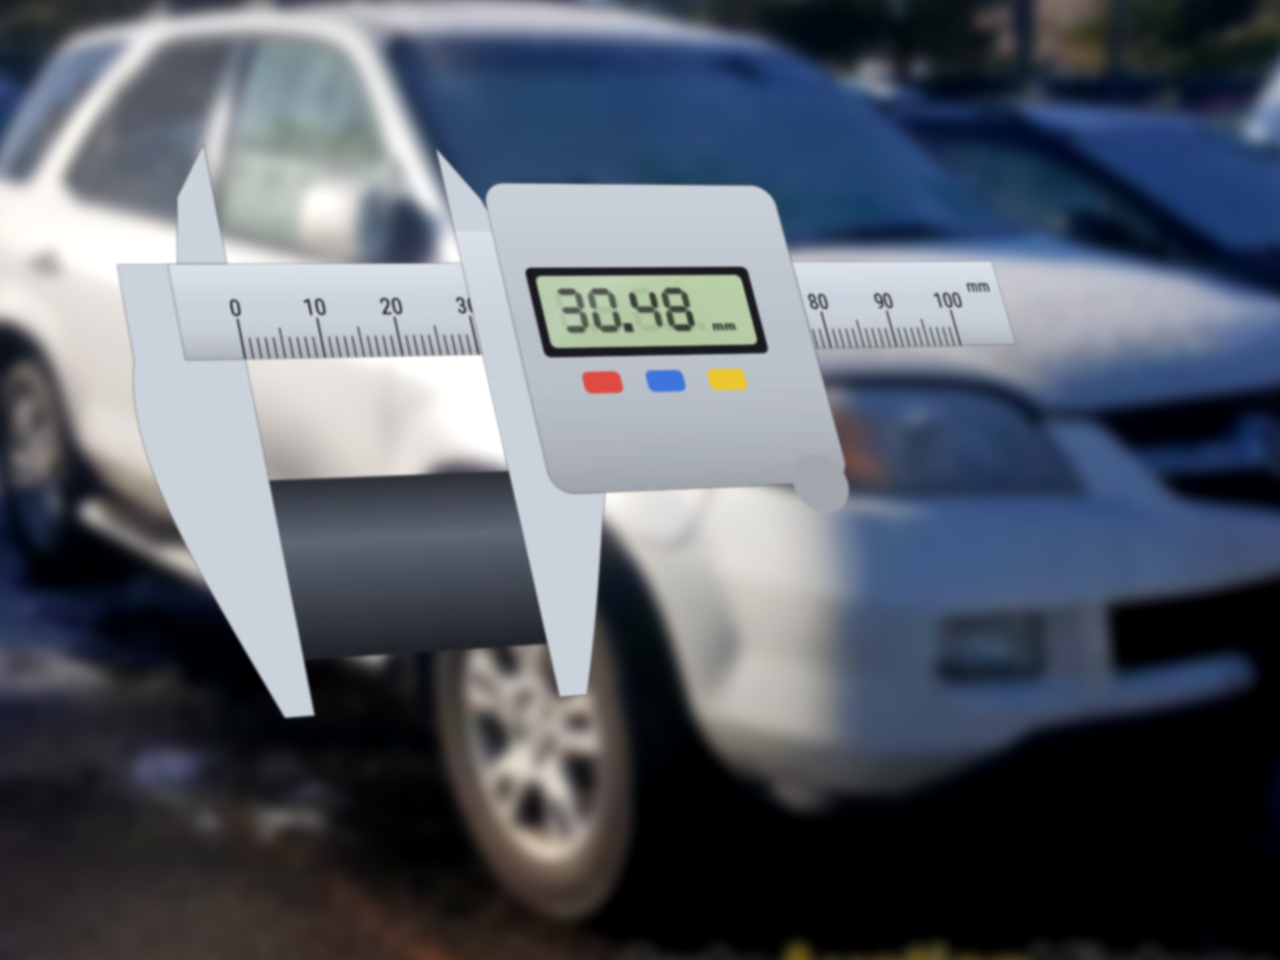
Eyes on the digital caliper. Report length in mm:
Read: 30.48 mm
